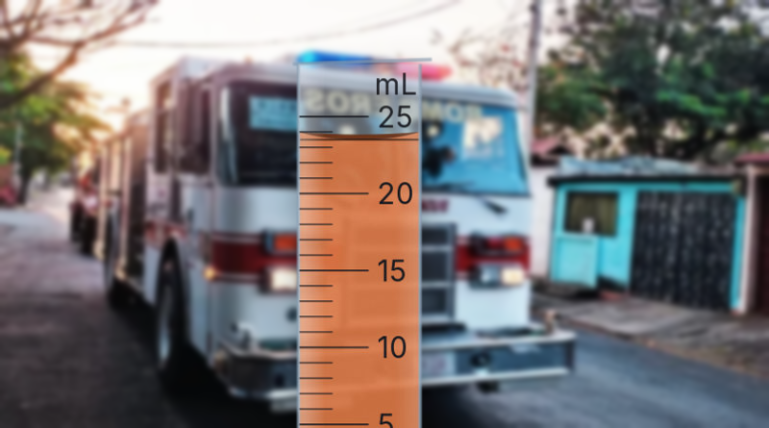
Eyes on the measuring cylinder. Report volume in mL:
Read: 23.5 mL
